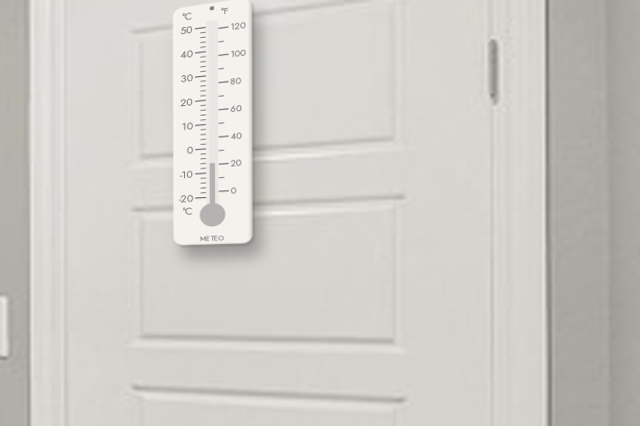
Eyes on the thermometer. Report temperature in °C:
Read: -6 °C
